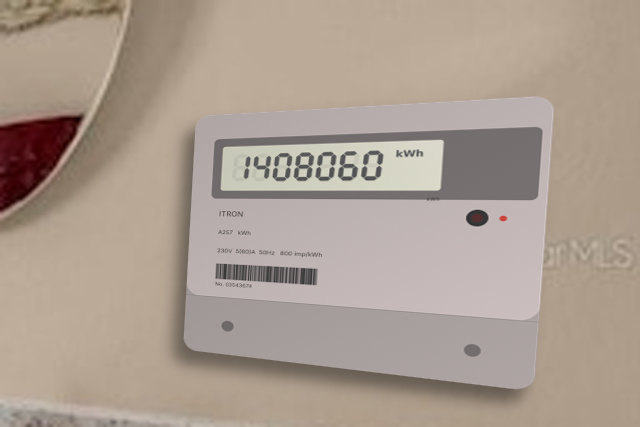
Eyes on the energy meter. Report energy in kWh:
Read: 1408060 kWh
